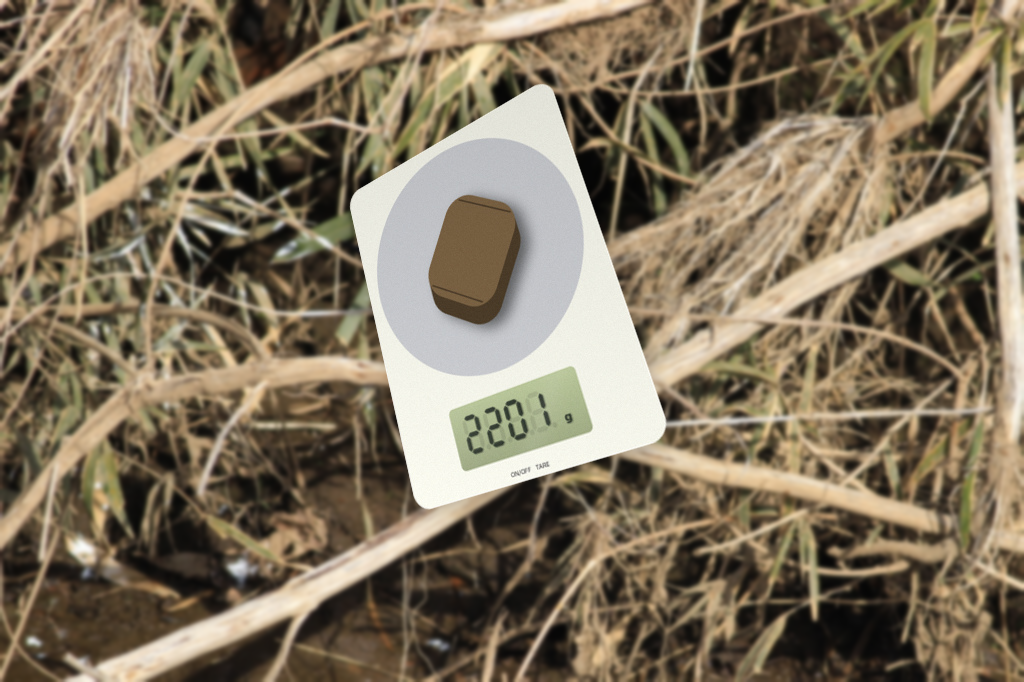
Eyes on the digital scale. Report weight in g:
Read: 2201 g
